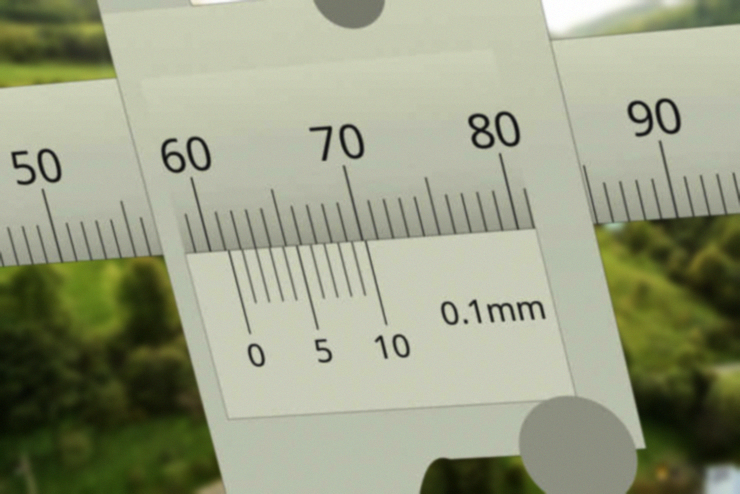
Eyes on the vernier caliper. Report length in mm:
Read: 61.2 mm
